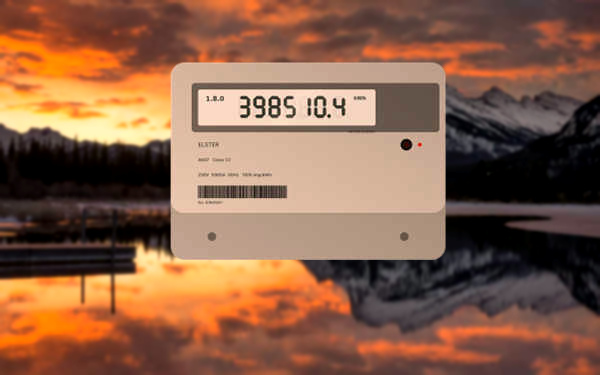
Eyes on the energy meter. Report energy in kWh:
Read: 398510.4 kWh
